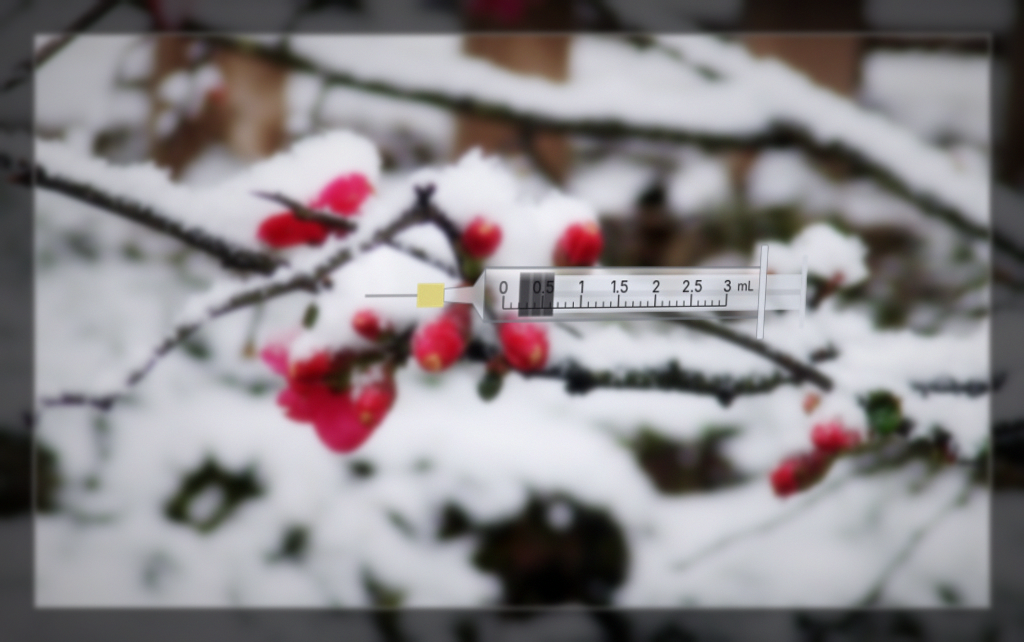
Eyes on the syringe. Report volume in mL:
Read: 0.2 mL
